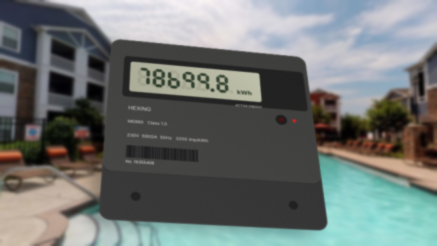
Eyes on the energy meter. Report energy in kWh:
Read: 78699.8 kWh
